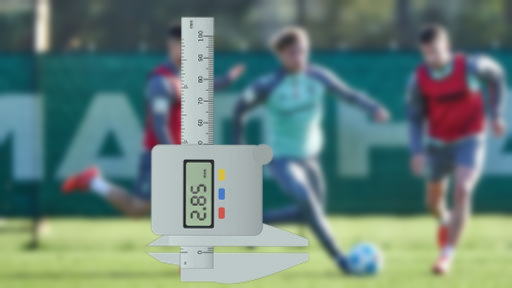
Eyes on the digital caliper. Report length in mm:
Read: 2.85 mm
